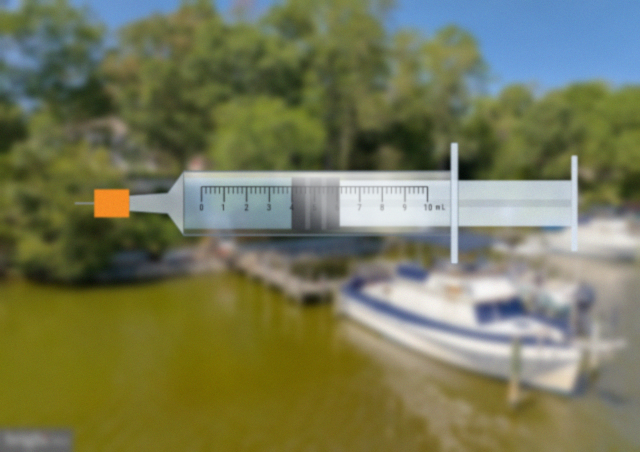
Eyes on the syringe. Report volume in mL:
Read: 4 mL
